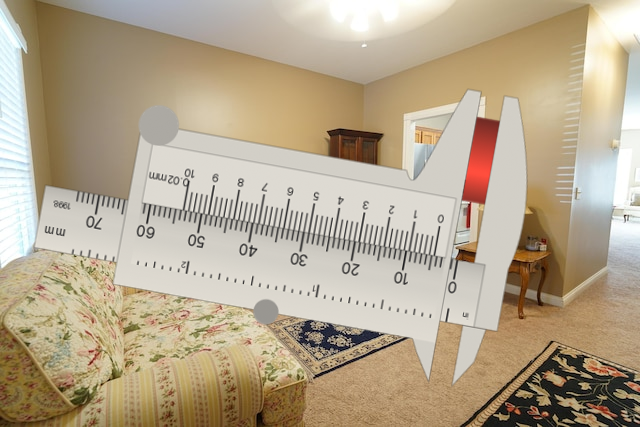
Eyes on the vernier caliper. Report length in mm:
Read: 4.5 mm
